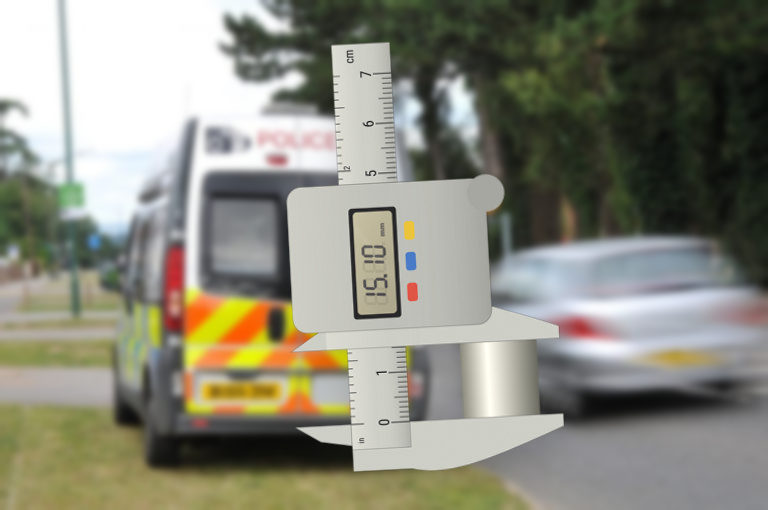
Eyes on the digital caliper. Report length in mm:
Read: 15.10 mm
